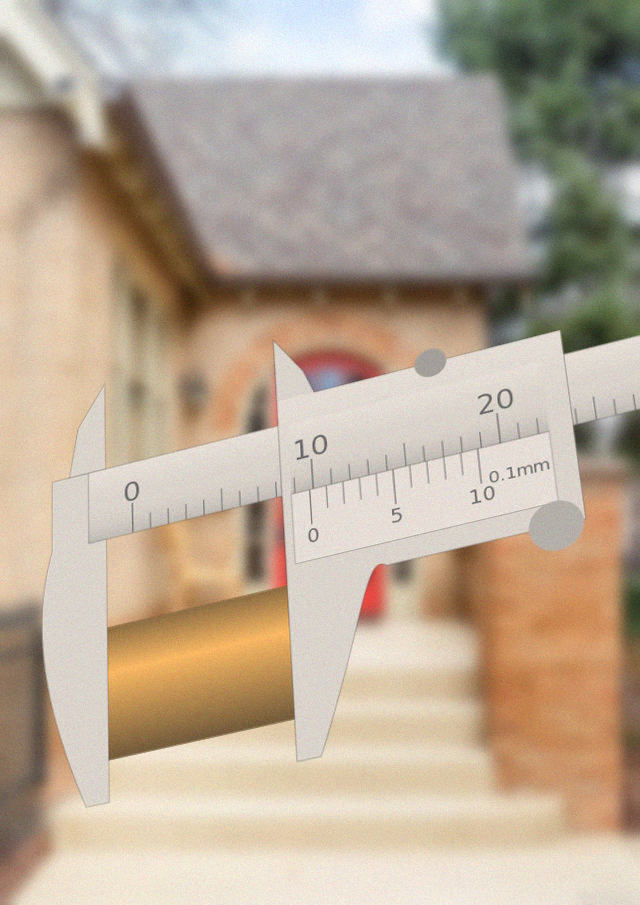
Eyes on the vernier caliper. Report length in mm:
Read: 9.8 mm
